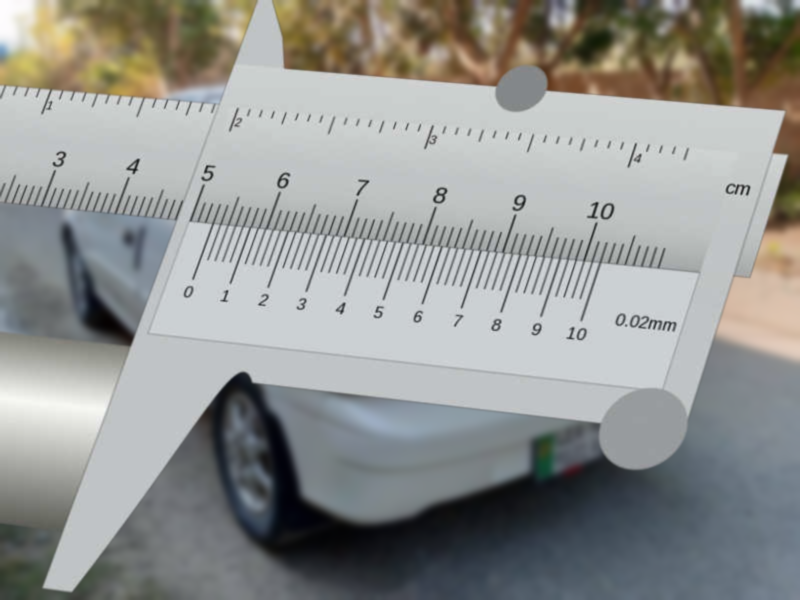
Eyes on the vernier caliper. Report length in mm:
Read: 53.0 mm
